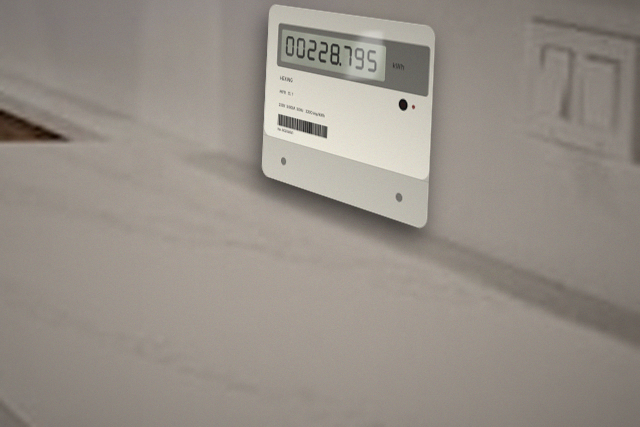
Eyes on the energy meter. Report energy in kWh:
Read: 228.795 kWh
